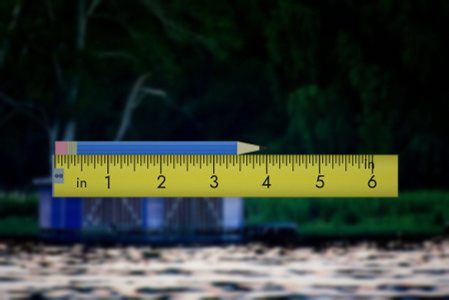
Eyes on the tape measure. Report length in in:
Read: 4 in
